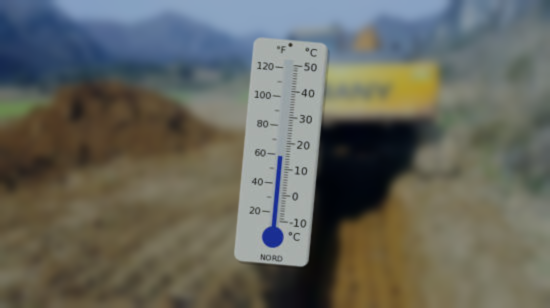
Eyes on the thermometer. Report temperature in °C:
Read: 15 °C
